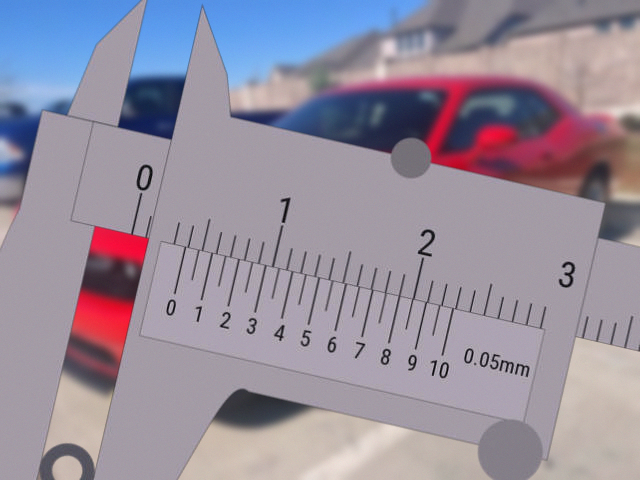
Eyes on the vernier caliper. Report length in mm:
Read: 3.8 mm
